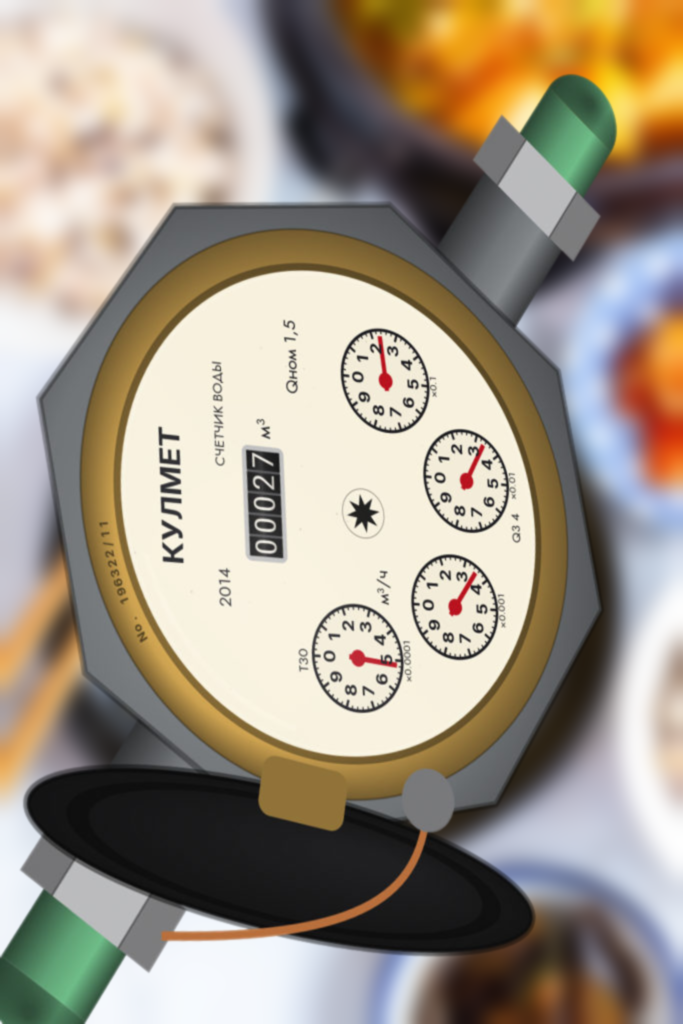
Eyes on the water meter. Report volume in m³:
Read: 27.2335 m³
